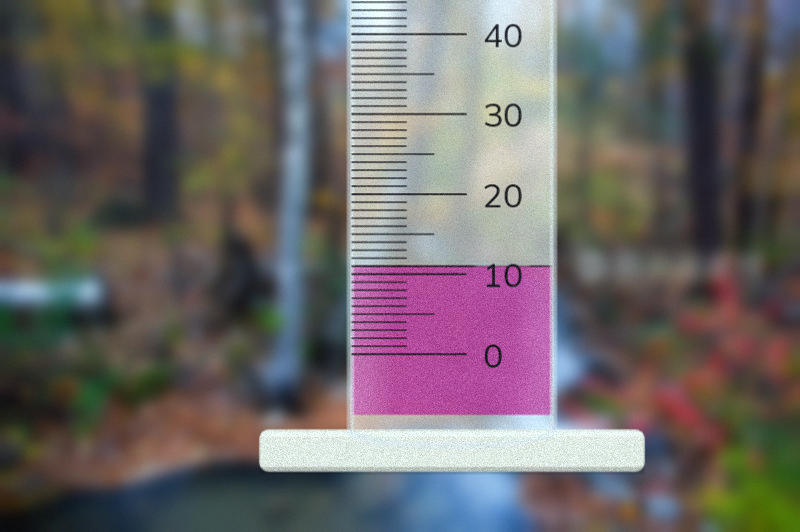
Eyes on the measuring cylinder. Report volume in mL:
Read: 11 mL
